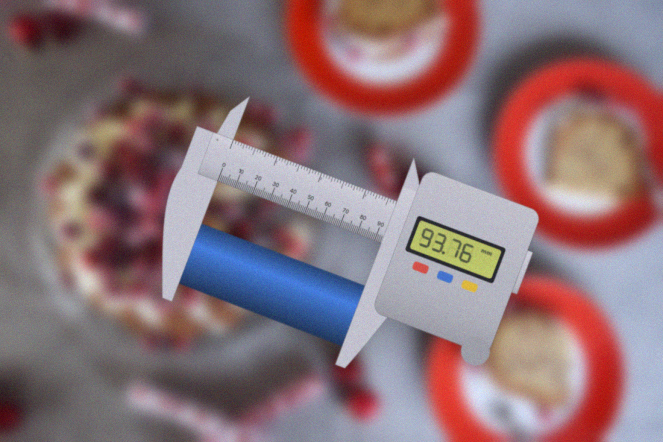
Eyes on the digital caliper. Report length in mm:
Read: 93.76 mm
